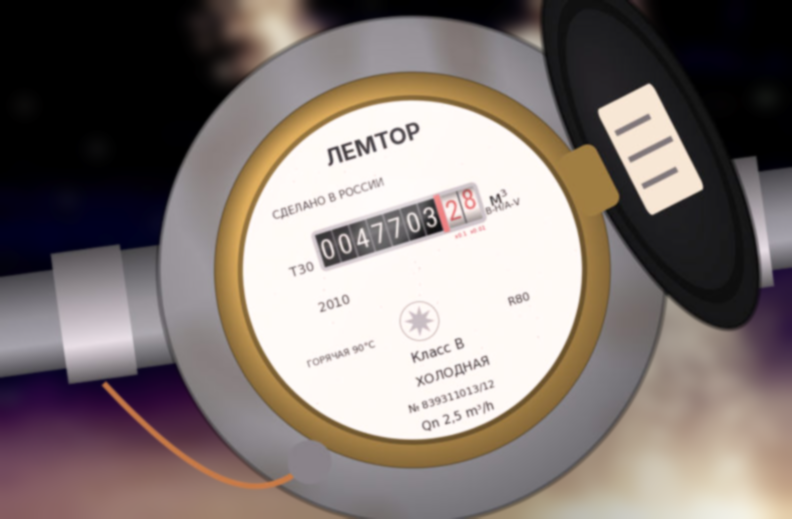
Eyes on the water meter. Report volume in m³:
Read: 47703.28 m³
